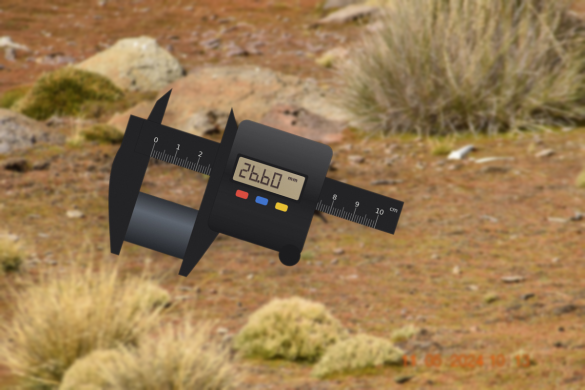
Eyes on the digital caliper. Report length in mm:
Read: 26.60 mm
